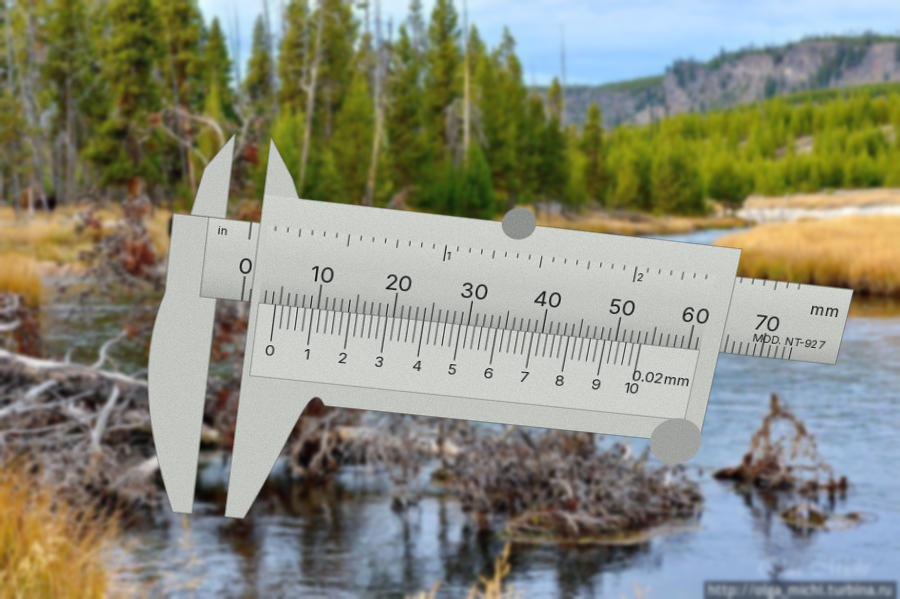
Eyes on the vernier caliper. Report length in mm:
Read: 4.4 mm
